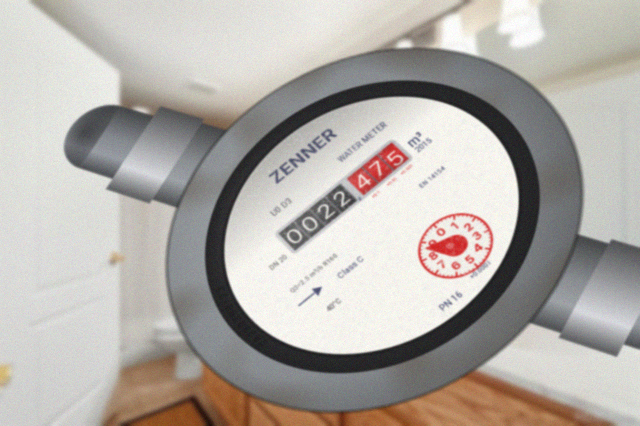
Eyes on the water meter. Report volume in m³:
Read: 22.4748 m³
